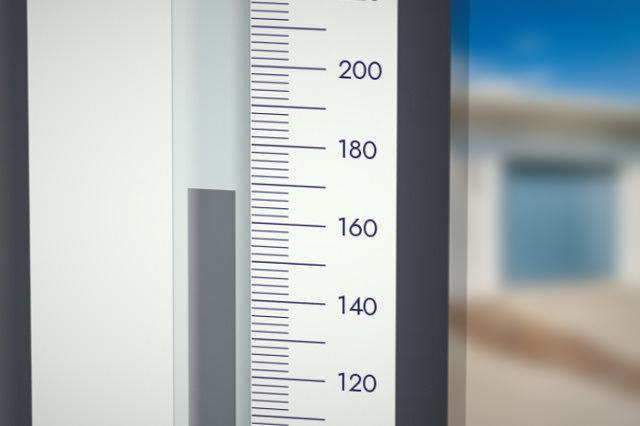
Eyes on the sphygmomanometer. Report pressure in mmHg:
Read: 168 mmHg
